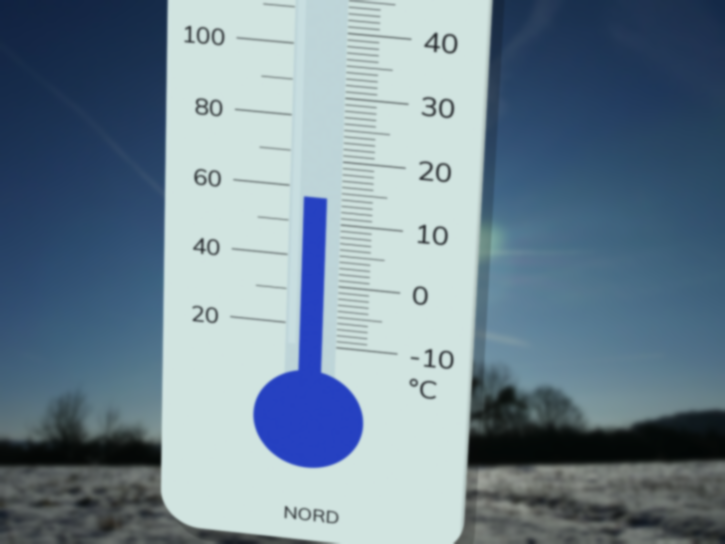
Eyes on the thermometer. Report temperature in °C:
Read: 14 °C
